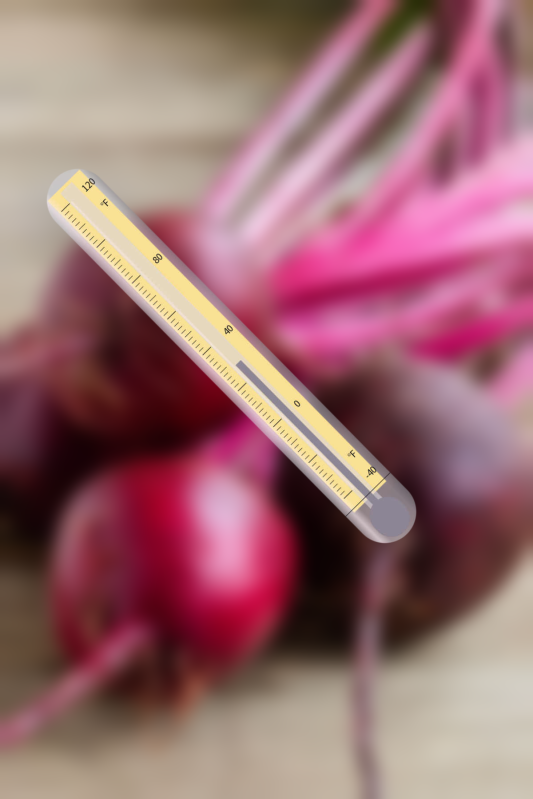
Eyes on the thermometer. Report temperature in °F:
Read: 28 °F
